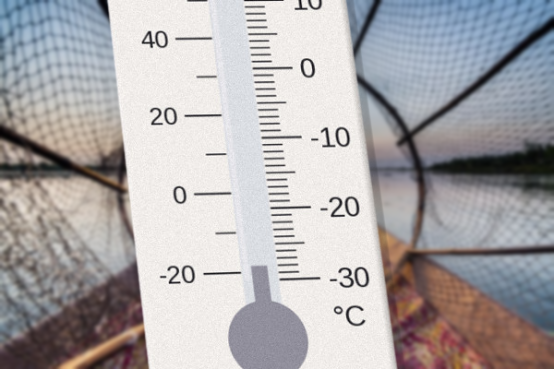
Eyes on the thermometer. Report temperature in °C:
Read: -28 °C
